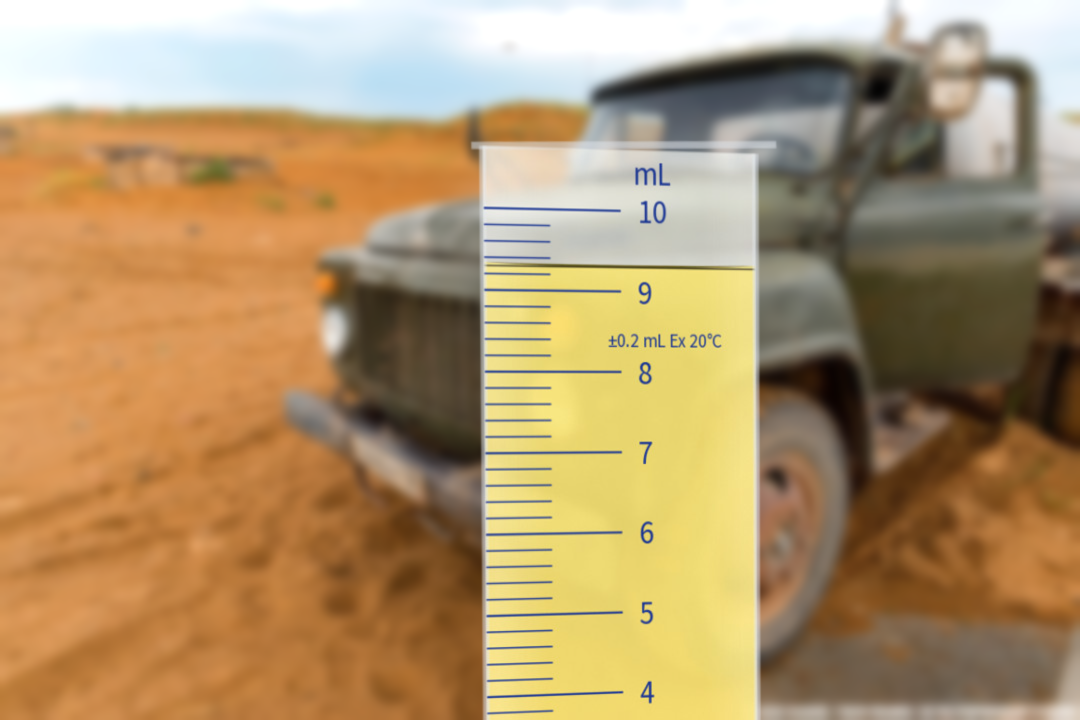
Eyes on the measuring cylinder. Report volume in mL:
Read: 9.3 mL
